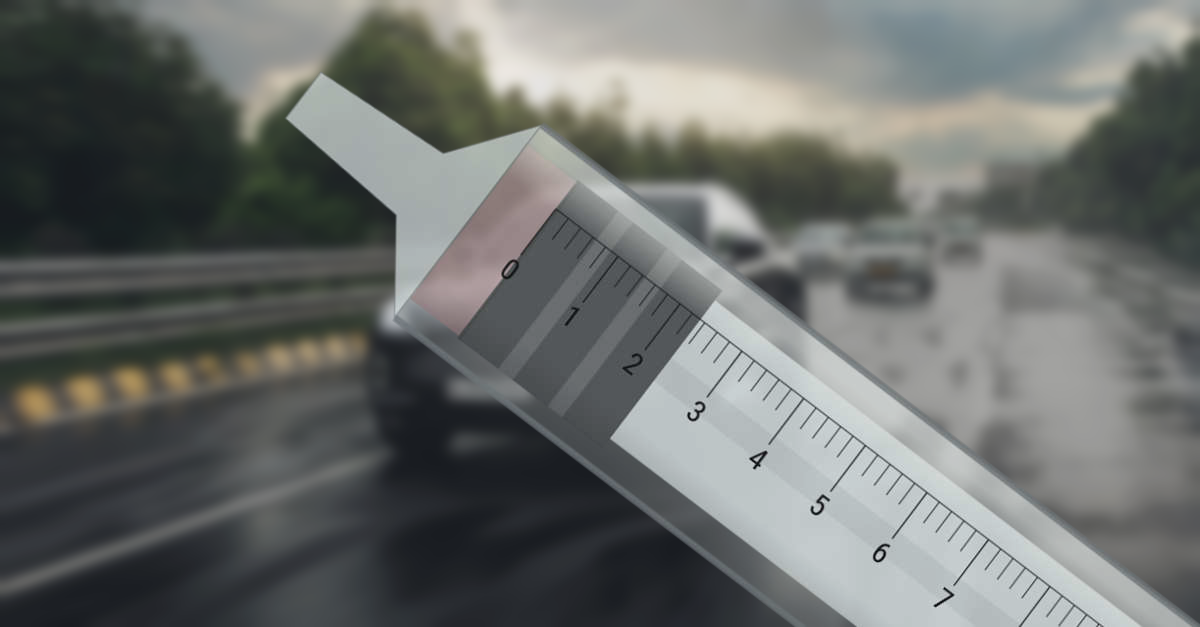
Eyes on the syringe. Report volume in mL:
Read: 0 mL
